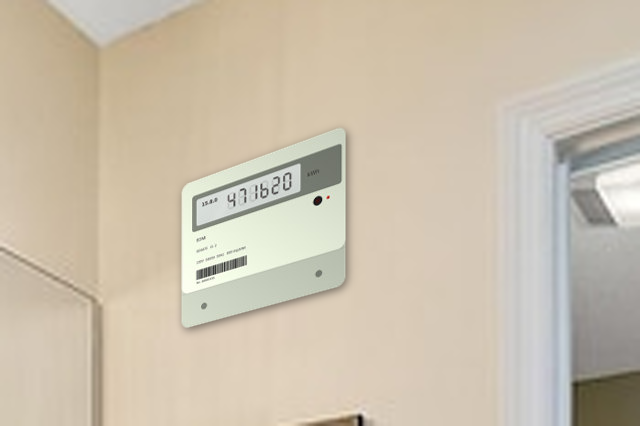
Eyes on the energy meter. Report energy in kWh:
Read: 471620 kWh
